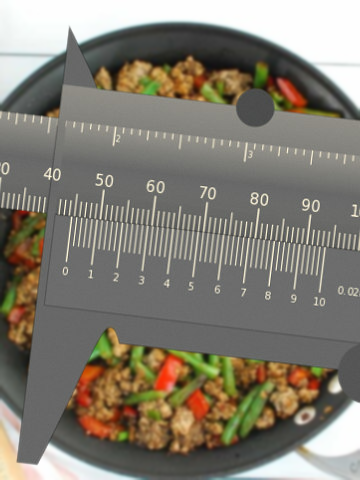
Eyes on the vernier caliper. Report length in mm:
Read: 44.5 mm
